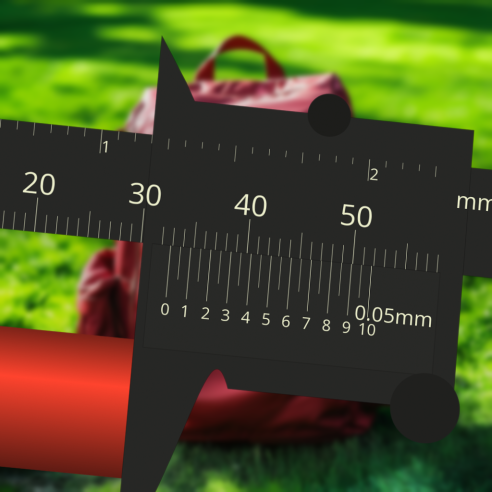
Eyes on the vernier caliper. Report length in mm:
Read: 32.8 mm
